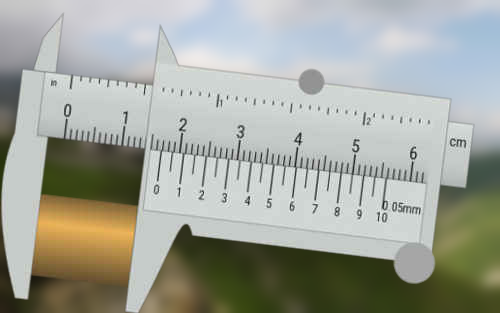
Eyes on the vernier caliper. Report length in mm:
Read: 16.8 mm
